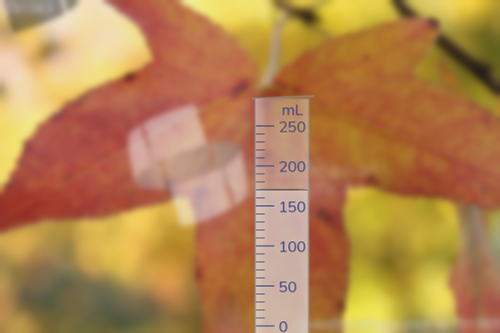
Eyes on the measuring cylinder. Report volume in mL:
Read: 170 mL
